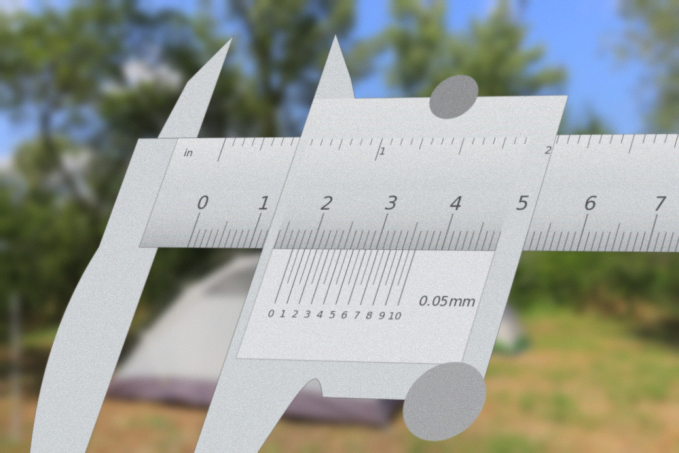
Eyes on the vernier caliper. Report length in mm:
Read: 17.0 mm
